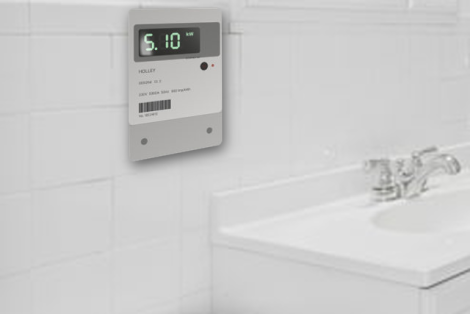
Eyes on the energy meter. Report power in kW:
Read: 5.10 kW
